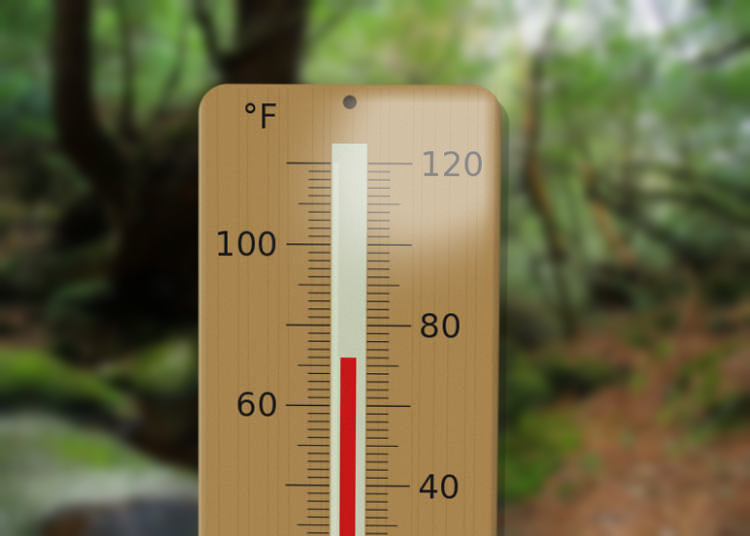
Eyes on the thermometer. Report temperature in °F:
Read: 72 °F
